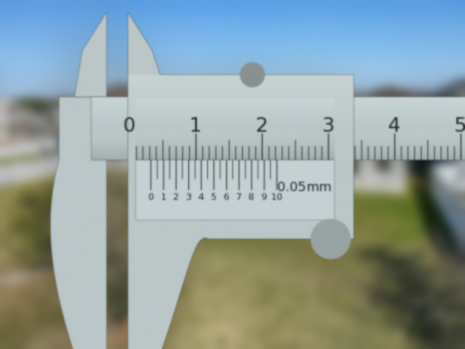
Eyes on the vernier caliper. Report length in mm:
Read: 3.2 mm
